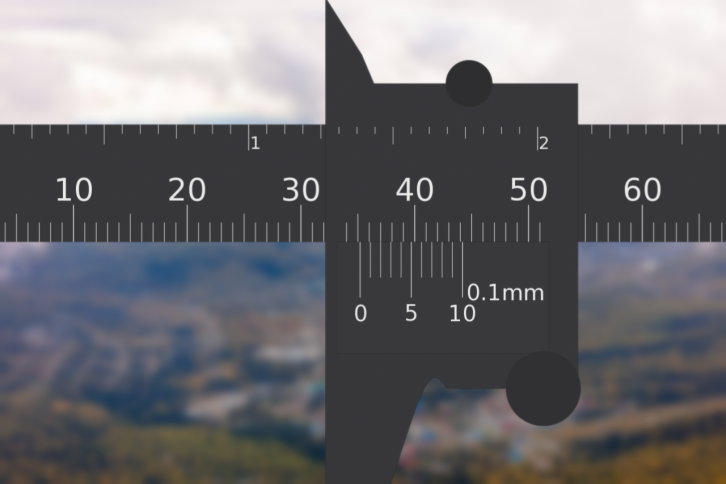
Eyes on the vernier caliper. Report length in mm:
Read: 35.2 mm
